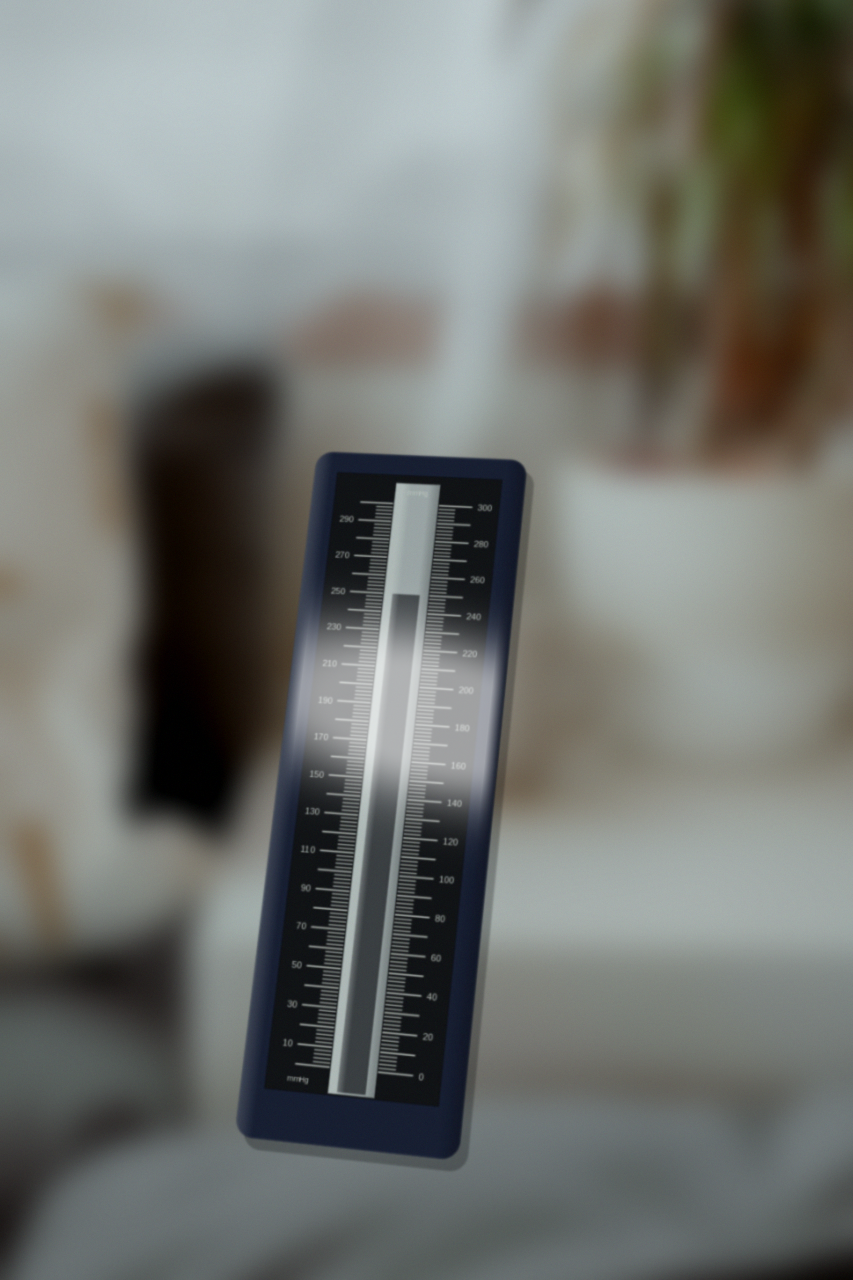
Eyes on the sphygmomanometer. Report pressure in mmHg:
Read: 250 mmHg
